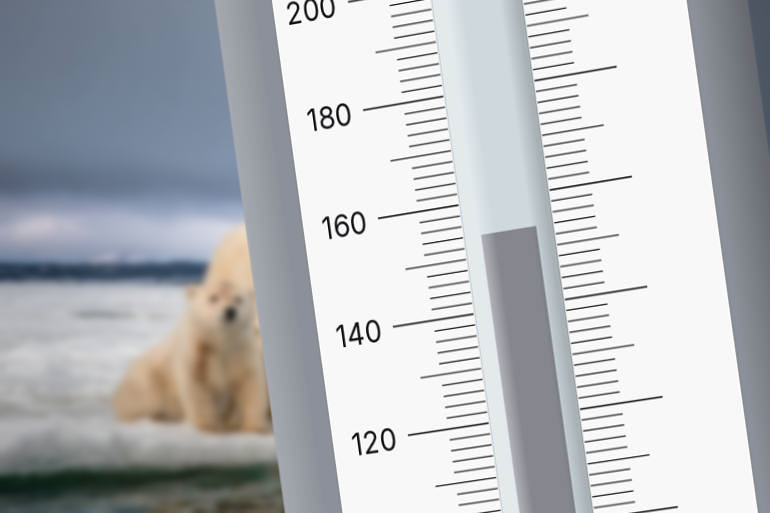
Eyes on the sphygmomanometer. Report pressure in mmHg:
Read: 154 mmHg
